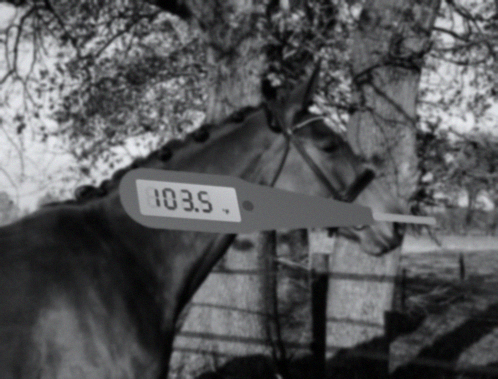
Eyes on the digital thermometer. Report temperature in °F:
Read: 103.5 °F
